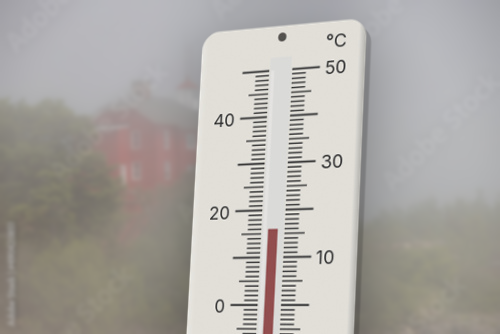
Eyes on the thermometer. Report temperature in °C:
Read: 16 °C
